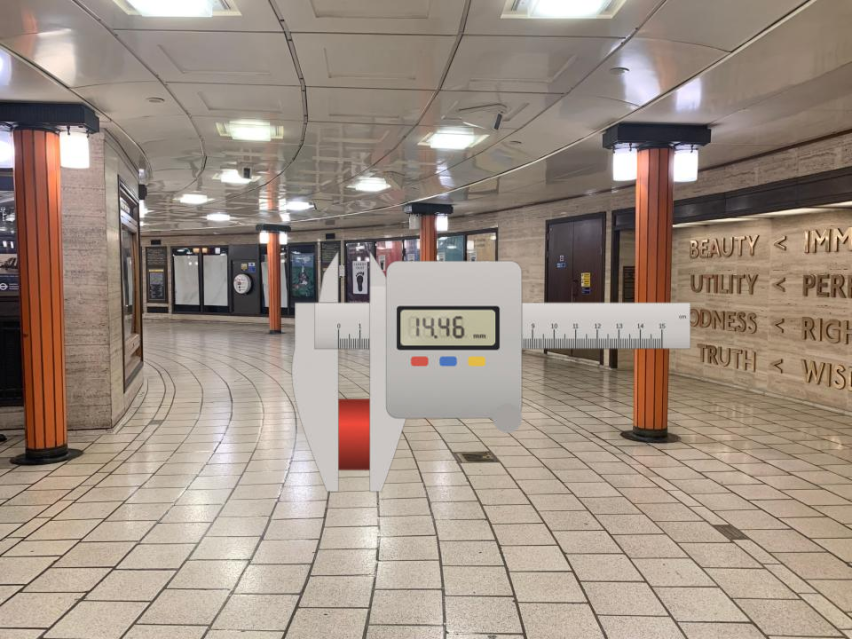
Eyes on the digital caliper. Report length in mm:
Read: 14.46 mm
